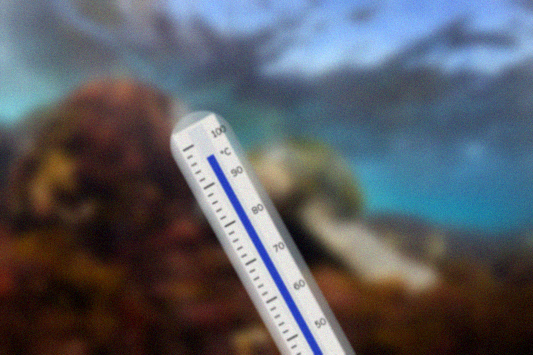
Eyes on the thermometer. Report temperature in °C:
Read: 96 °C
